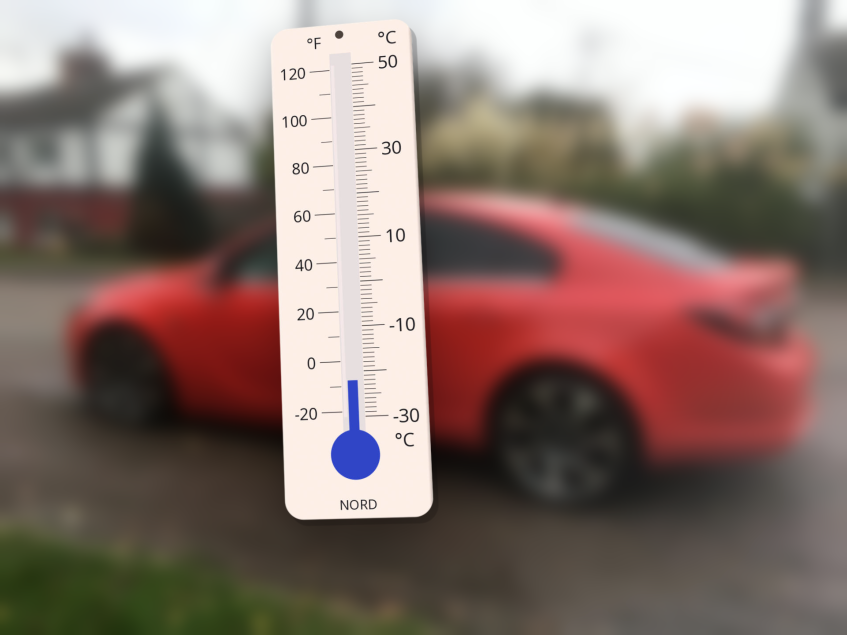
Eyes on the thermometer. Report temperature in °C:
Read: -22 °C
